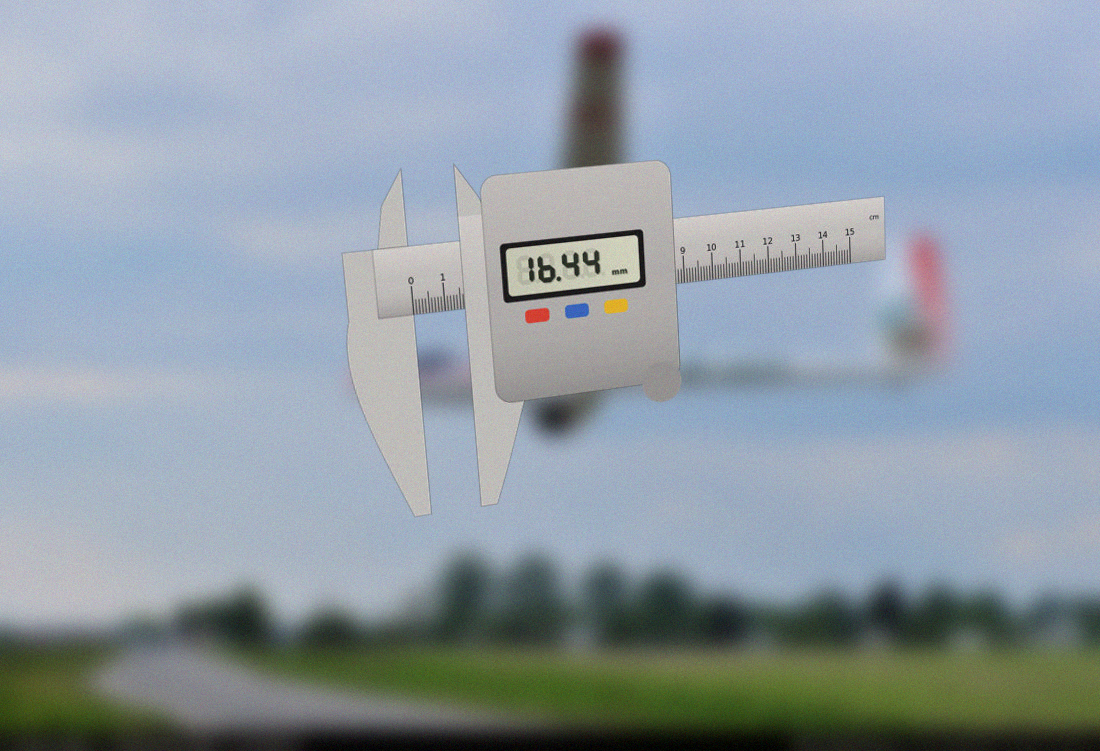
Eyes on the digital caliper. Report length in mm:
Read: 16.44 mm
